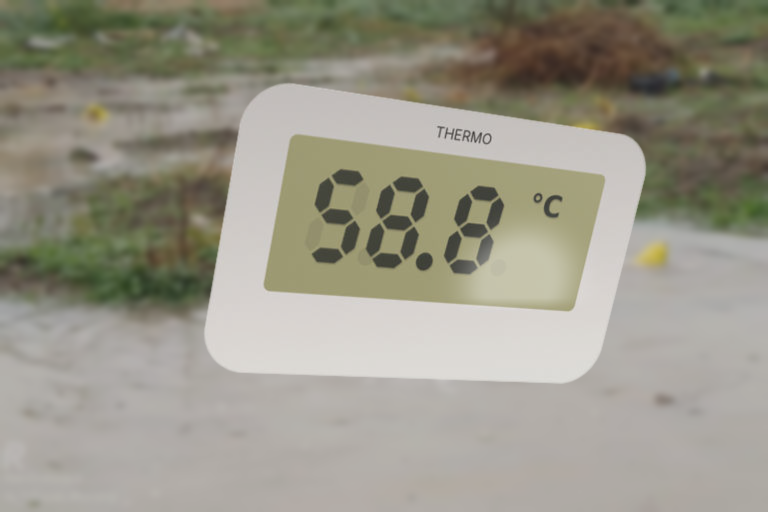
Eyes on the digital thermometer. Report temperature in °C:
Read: 58.8 °C
